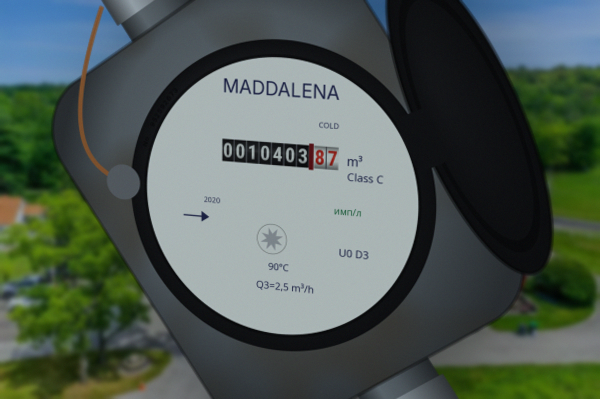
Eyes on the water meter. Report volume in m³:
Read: 10403.87 m³
